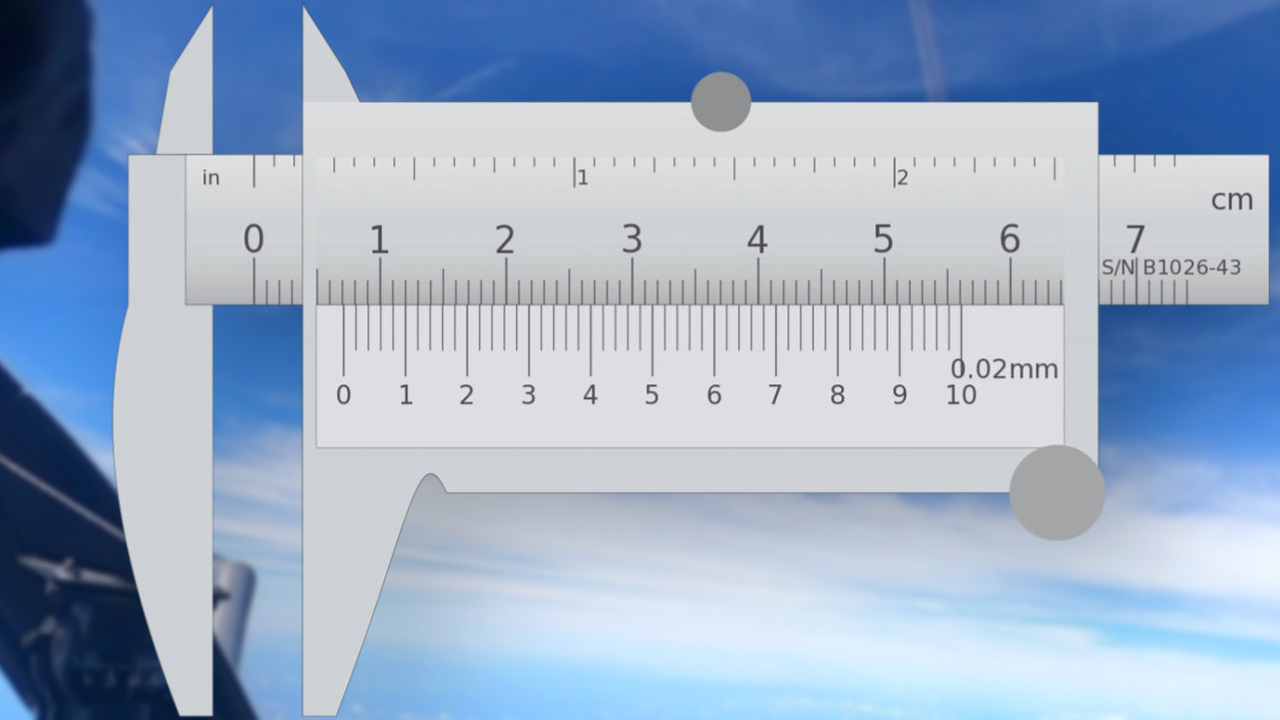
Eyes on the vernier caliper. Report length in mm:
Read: 7.1 mm
